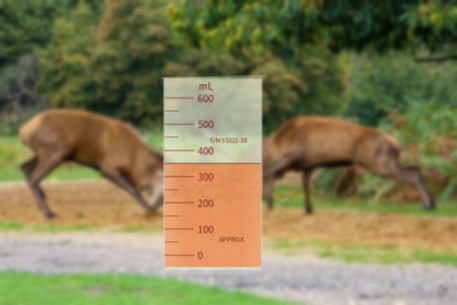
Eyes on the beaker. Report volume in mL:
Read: 350 mL
